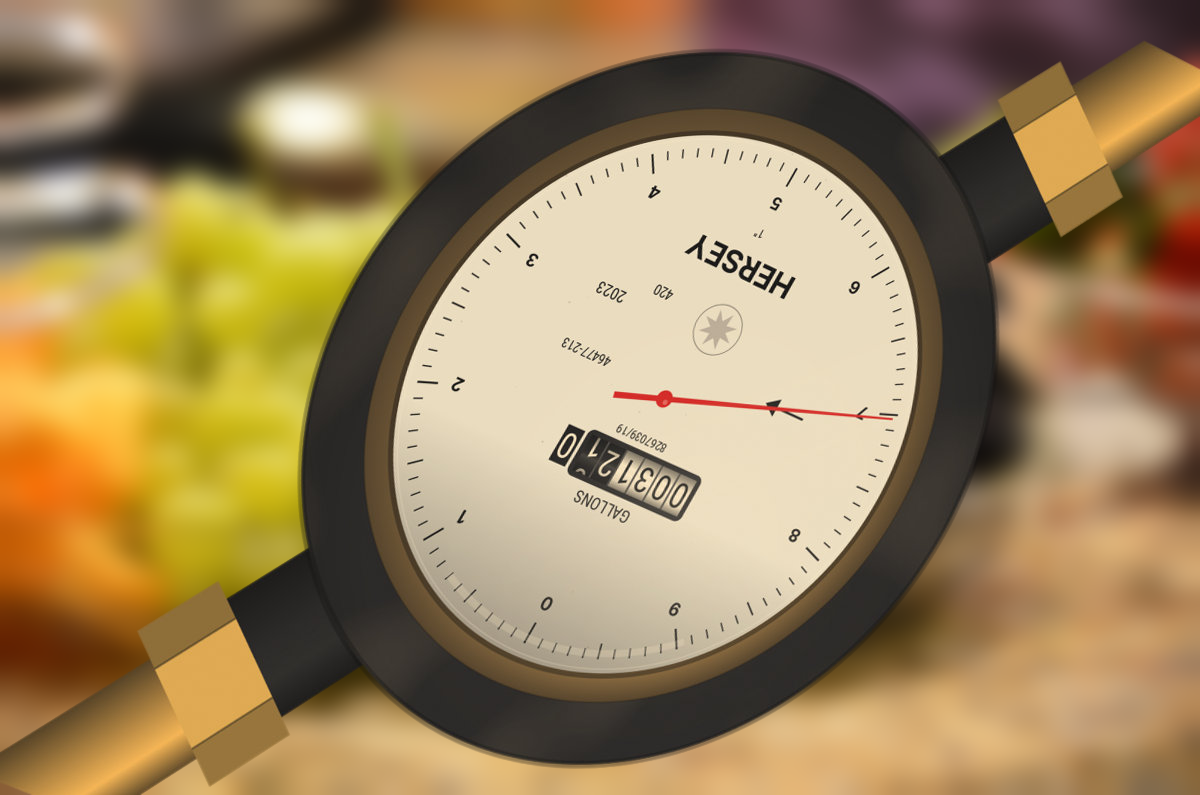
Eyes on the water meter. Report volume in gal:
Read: 31207.0 gal
